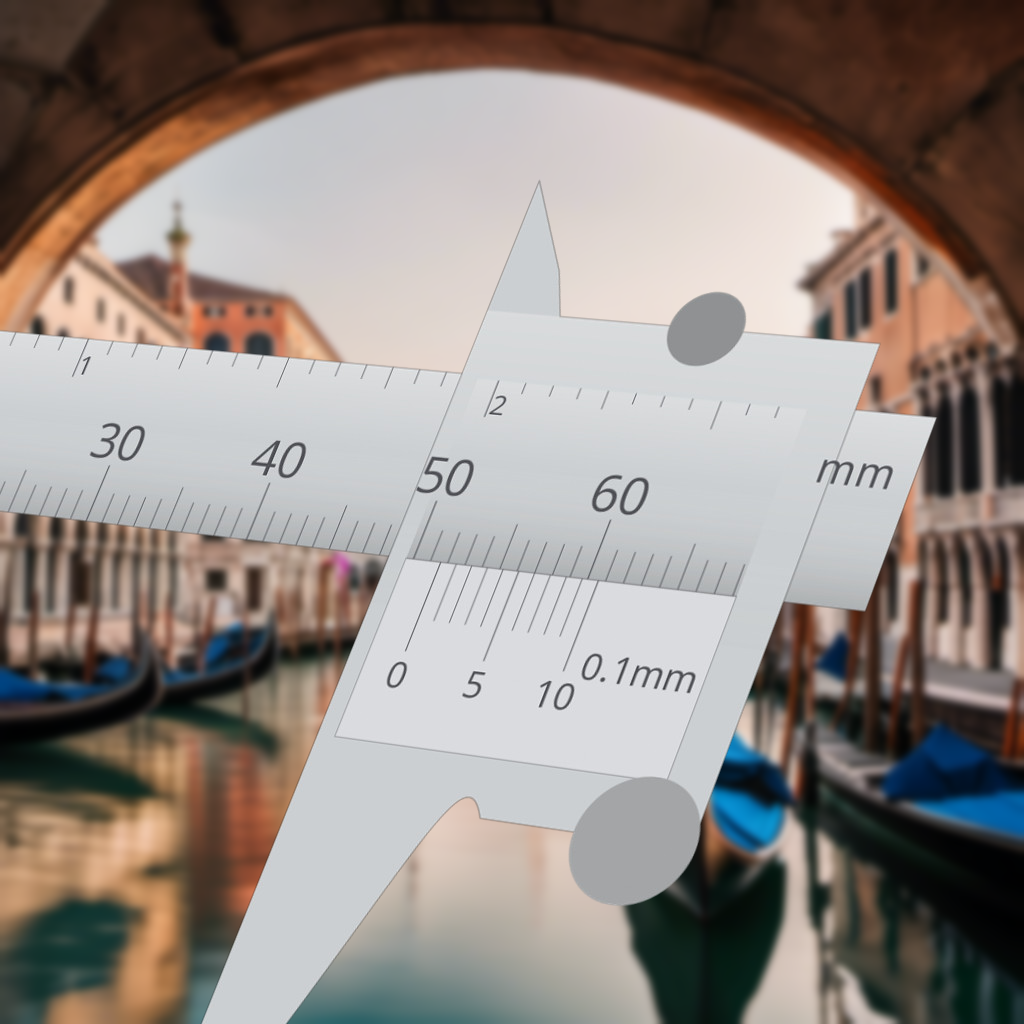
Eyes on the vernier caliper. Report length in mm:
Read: 51.6 mm
